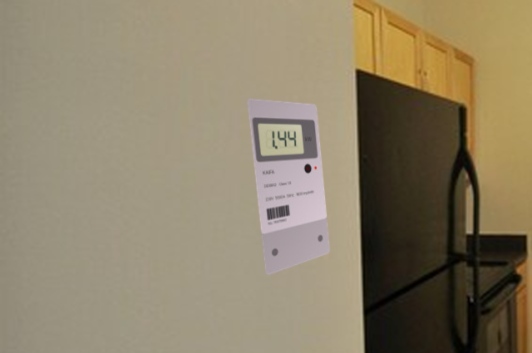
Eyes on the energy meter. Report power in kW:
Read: 1.44 kW
